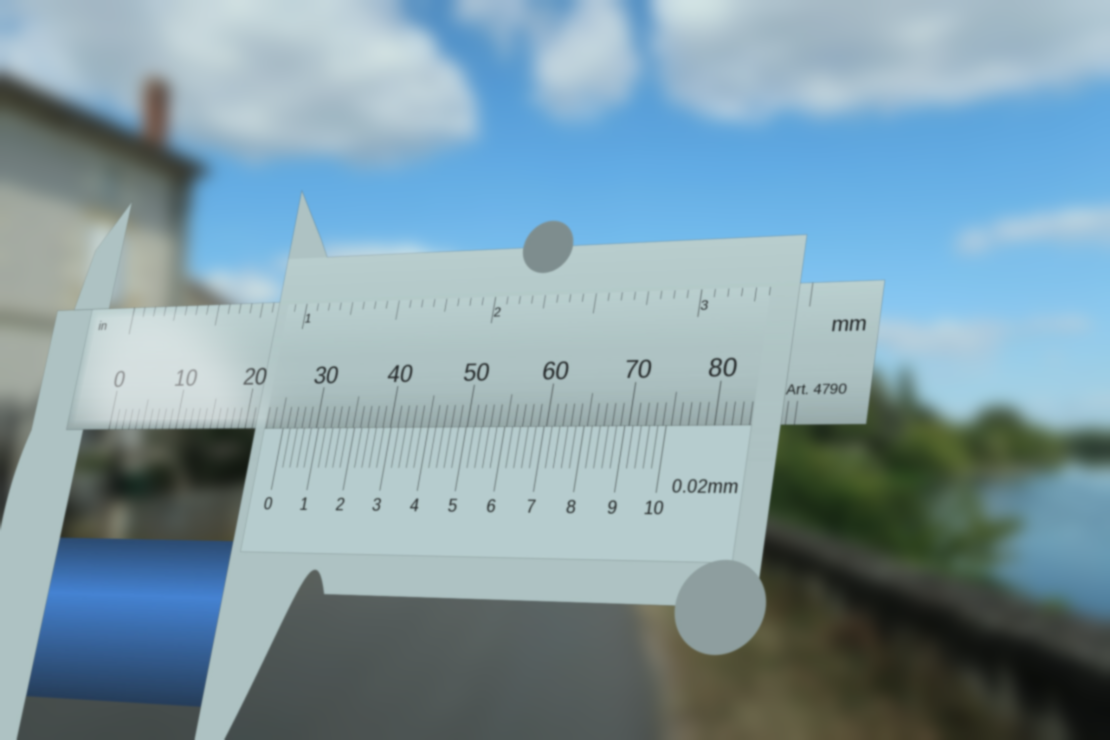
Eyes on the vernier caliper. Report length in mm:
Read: 25.4 mm
